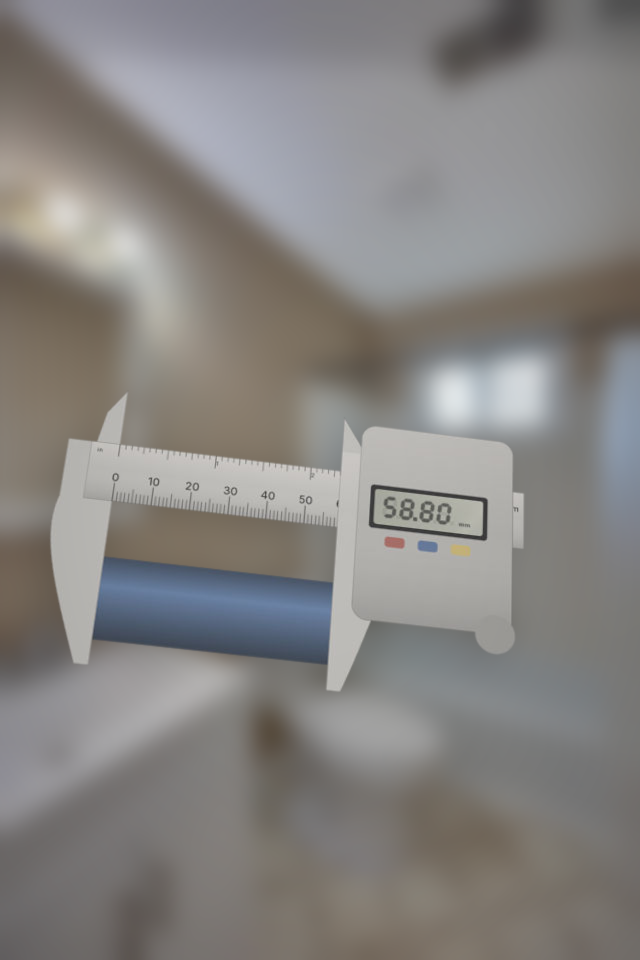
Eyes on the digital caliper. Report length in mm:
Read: 58.80 mm
